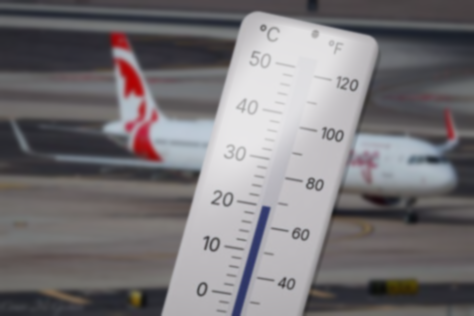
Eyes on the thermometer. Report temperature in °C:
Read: 20 °C
